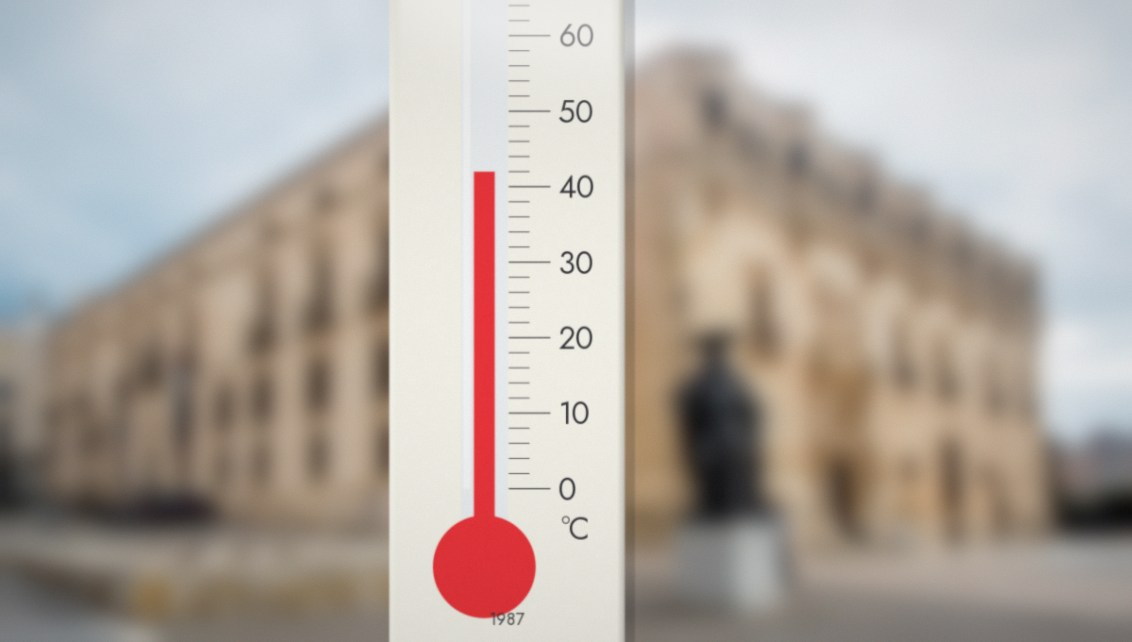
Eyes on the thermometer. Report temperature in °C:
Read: 42 °C
